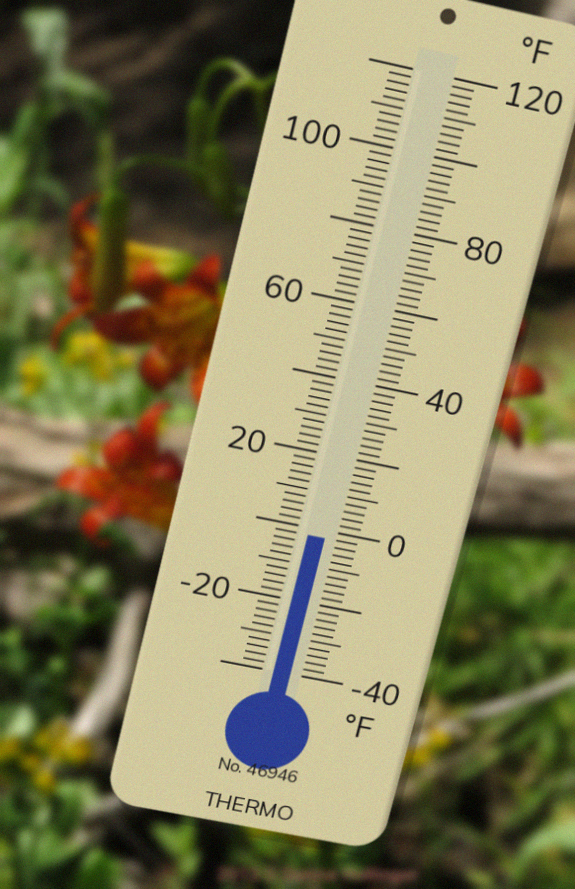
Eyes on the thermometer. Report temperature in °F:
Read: -2 °F
